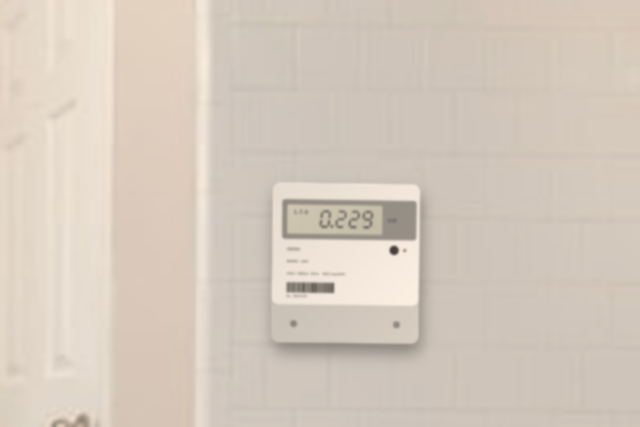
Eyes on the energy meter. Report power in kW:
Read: 0.229 kW
